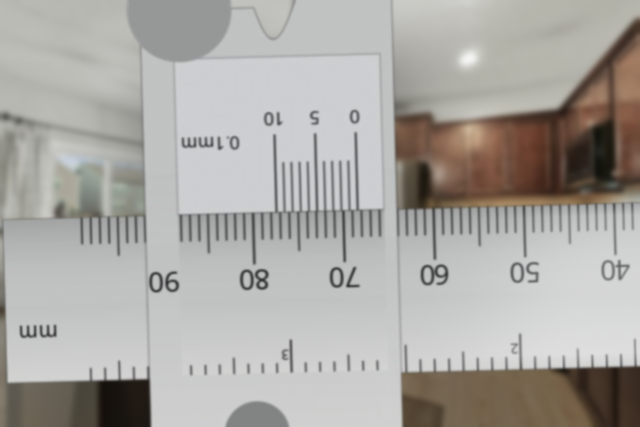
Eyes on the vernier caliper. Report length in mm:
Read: 68.4 mm
